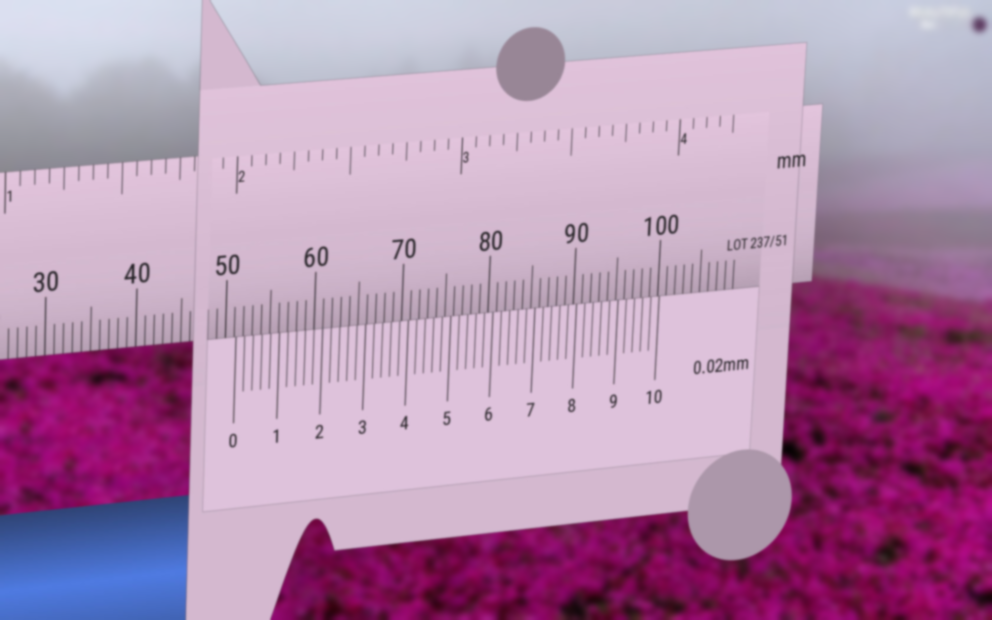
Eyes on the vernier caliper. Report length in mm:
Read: 51.2 mm
